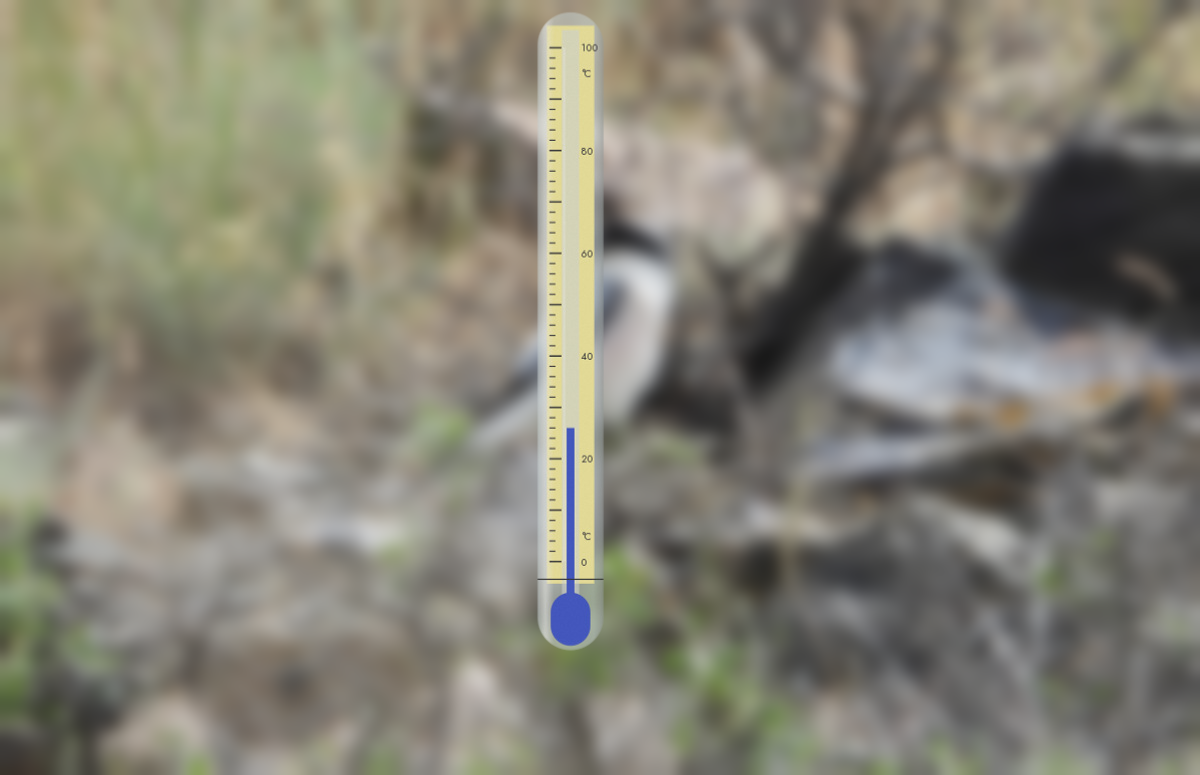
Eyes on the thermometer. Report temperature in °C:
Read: 26 °C
